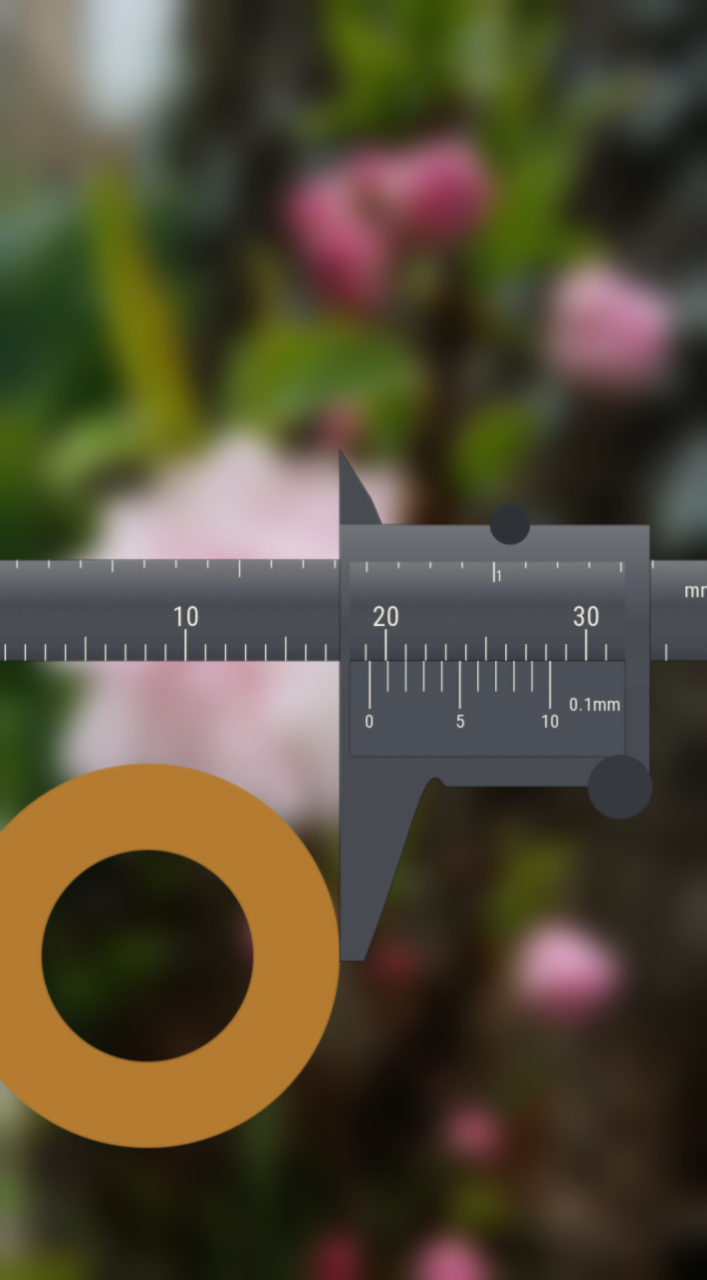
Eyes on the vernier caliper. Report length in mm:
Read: 19.2 mm
